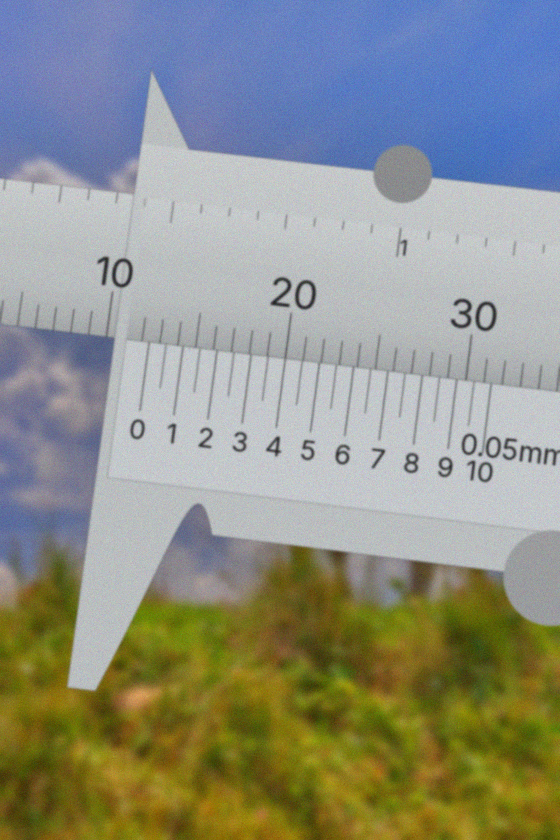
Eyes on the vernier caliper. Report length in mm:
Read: 12.4 mm
